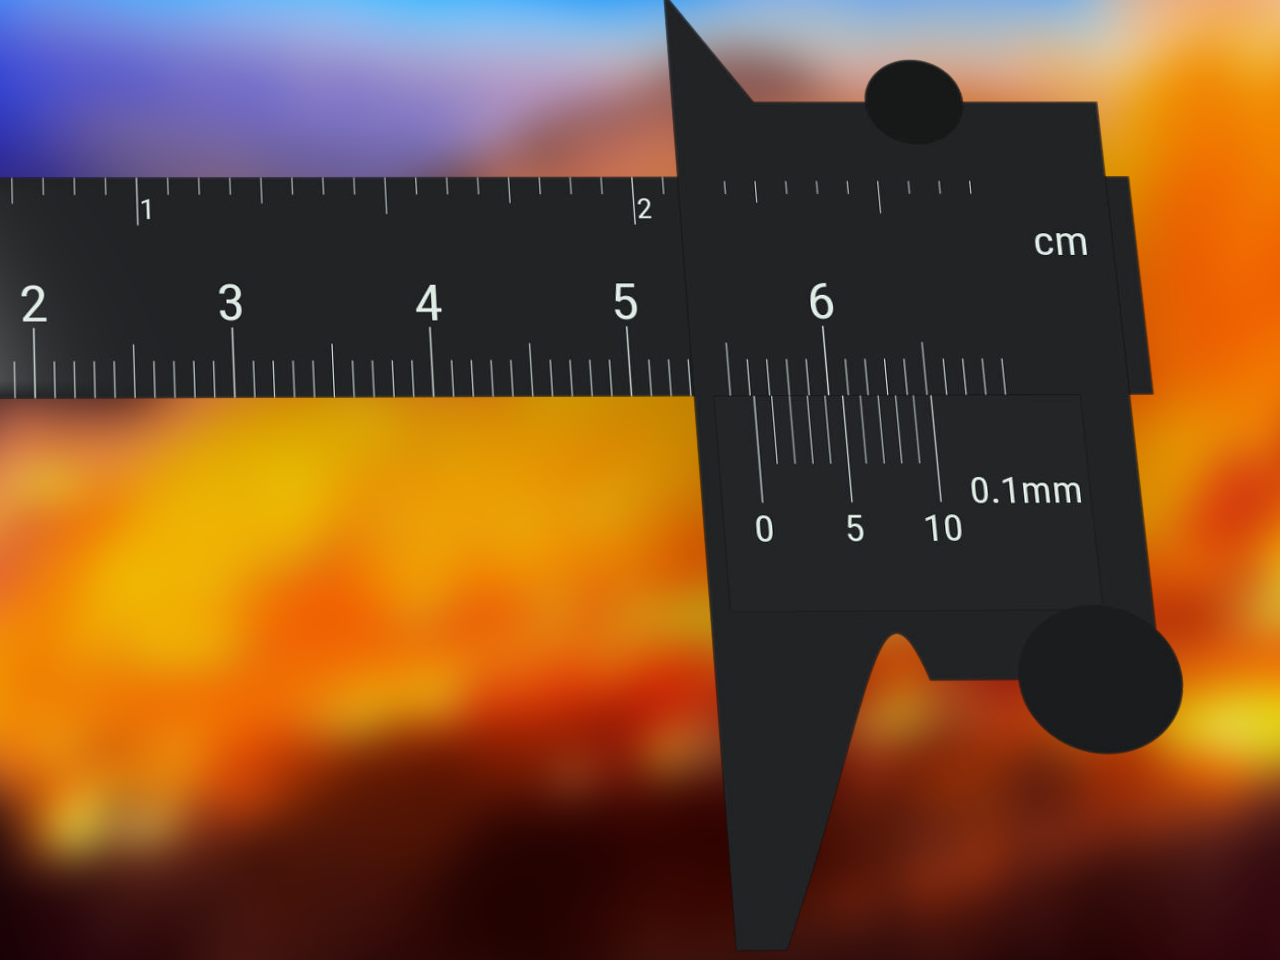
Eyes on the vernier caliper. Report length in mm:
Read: 56.2 mm
